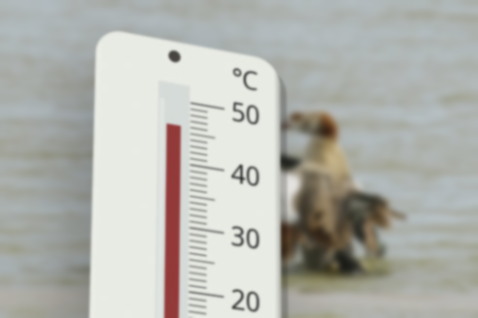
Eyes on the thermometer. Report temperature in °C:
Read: 46 °C
